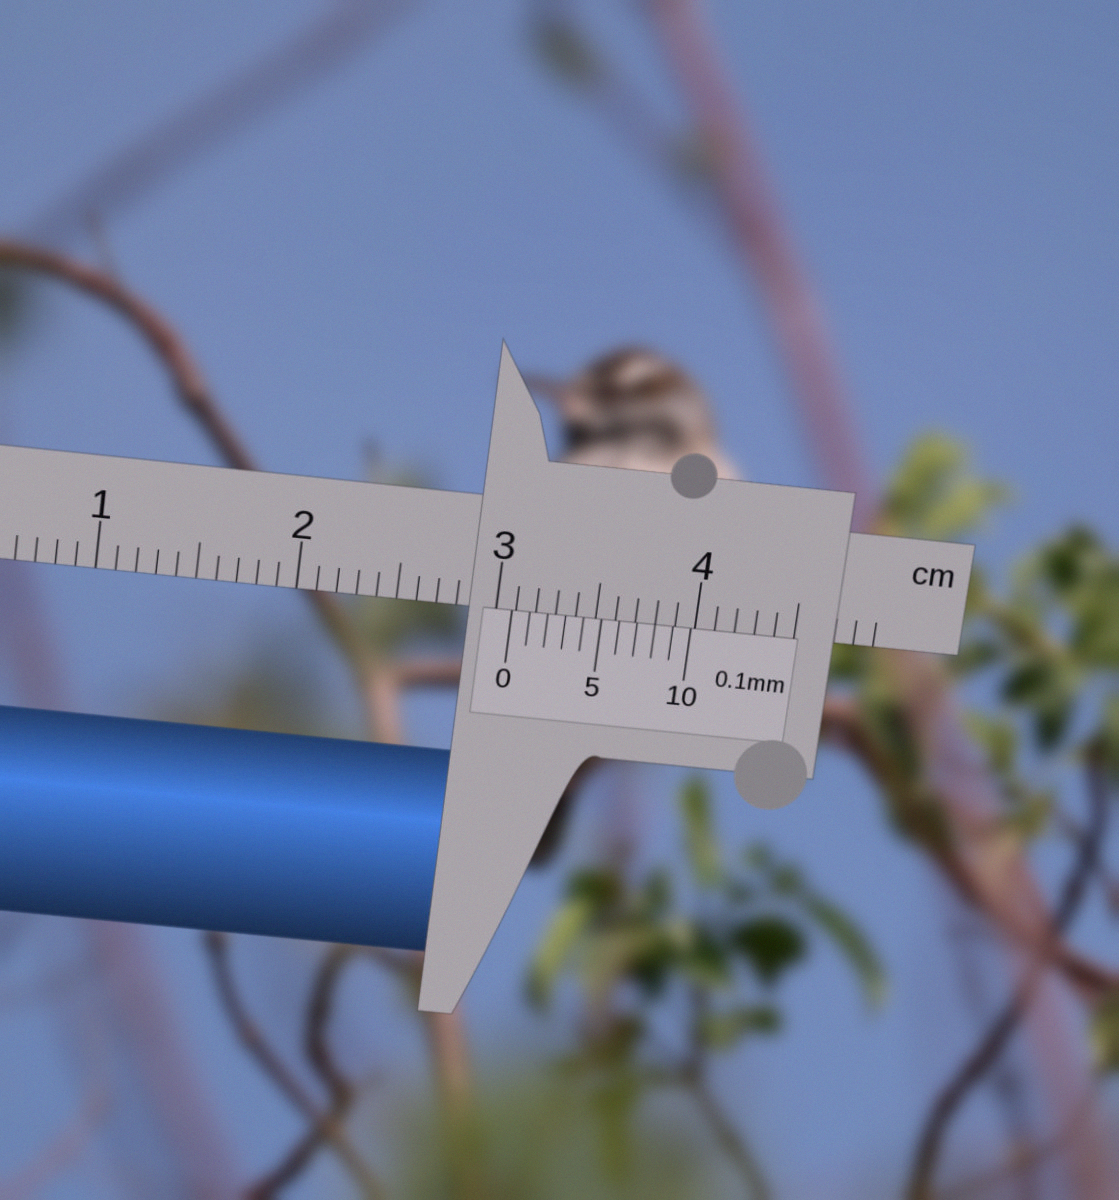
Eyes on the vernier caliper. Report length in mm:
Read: 30.8 mm
